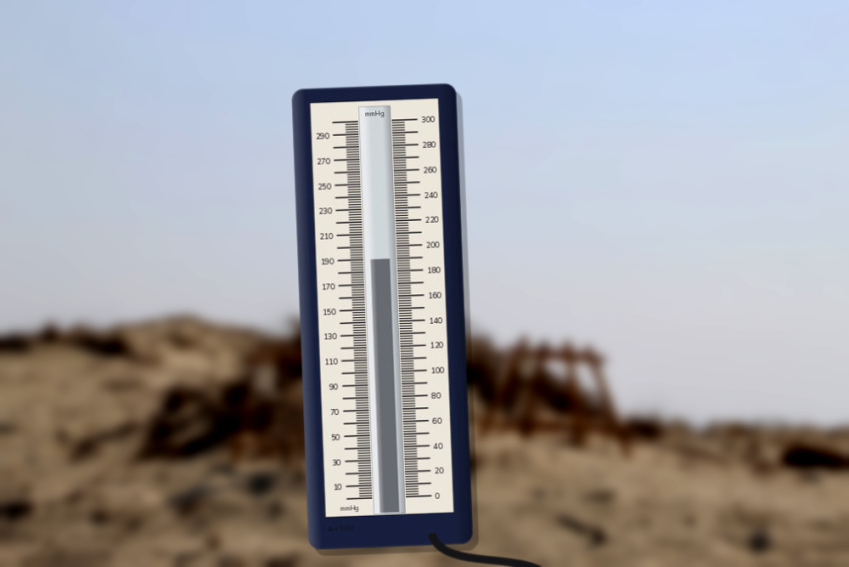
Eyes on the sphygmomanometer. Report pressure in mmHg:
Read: 190 mmHg
